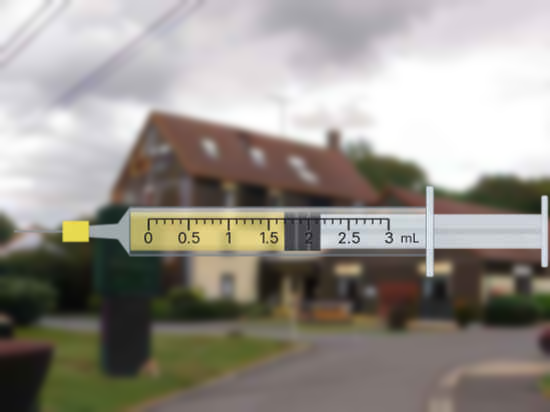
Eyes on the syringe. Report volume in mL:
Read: 1.7 mL
